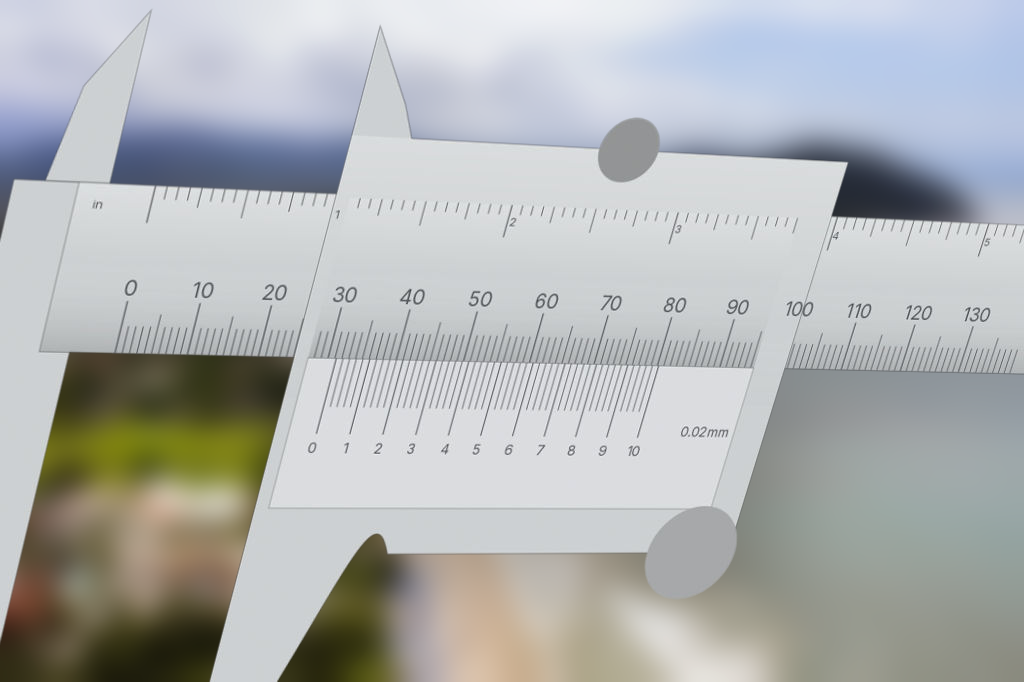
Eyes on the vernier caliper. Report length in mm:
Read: 31.2 mm
